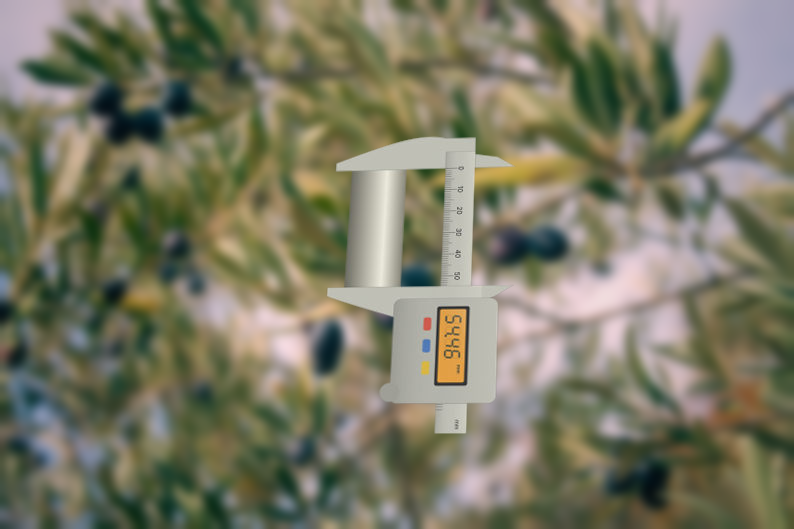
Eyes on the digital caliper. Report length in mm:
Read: 54.46 mm
